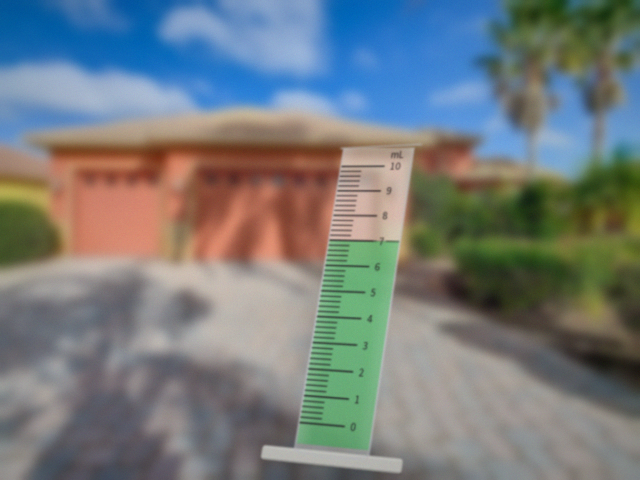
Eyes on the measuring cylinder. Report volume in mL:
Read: 7 mL
